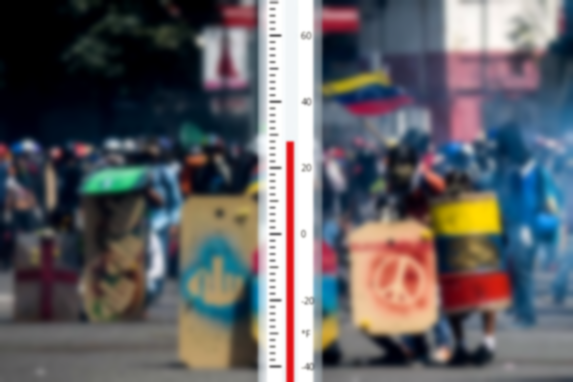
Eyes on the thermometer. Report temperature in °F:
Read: 28 °F
